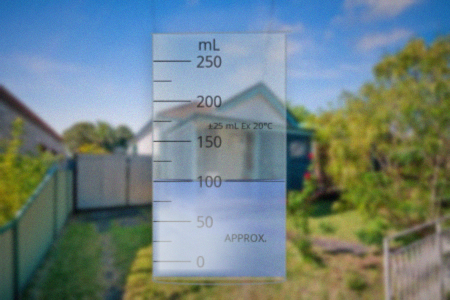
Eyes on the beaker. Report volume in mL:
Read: 100 mL
